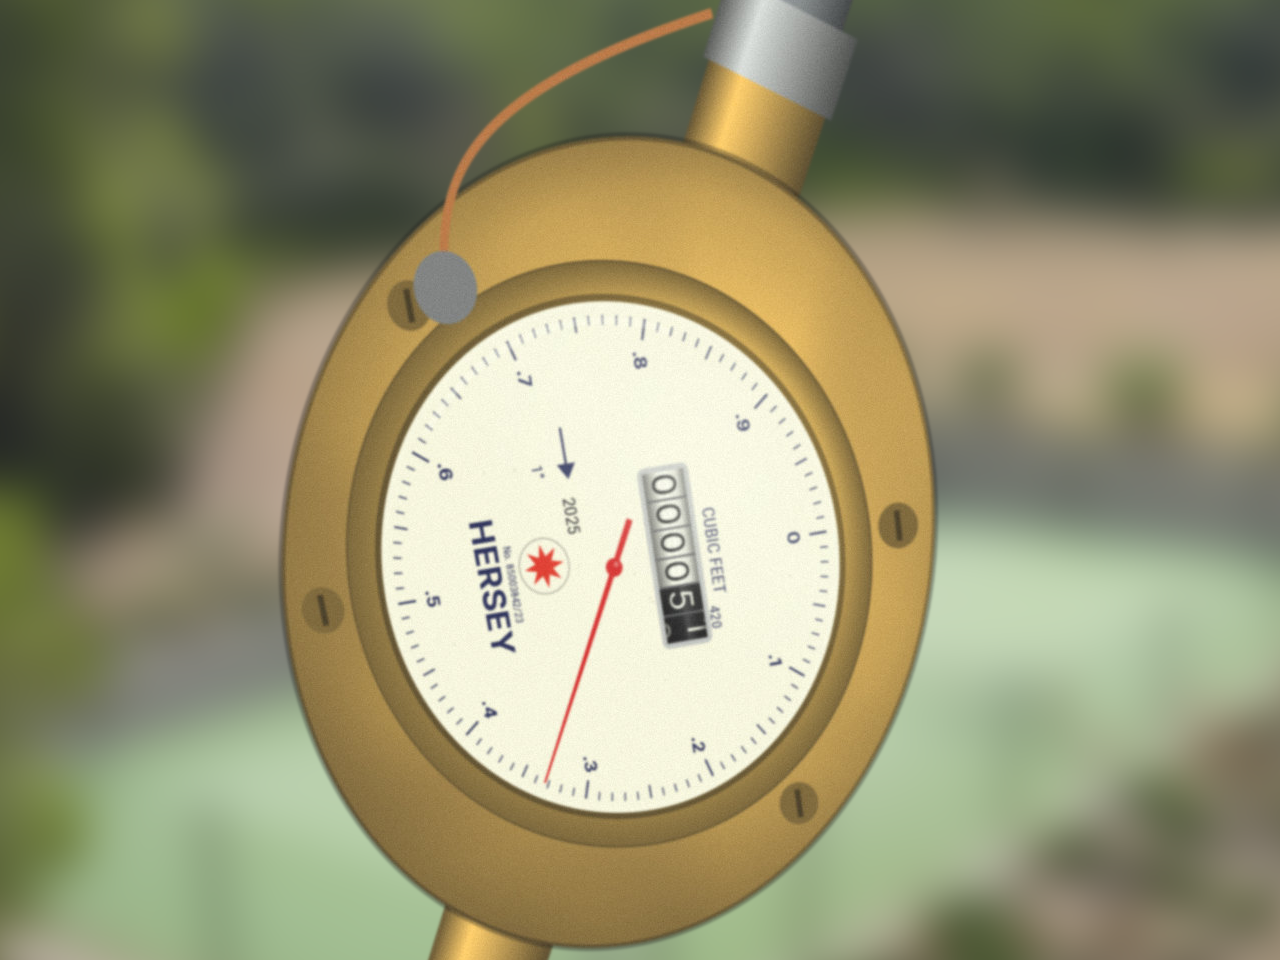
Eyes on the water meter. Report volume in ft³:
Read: 51.33 ft³
